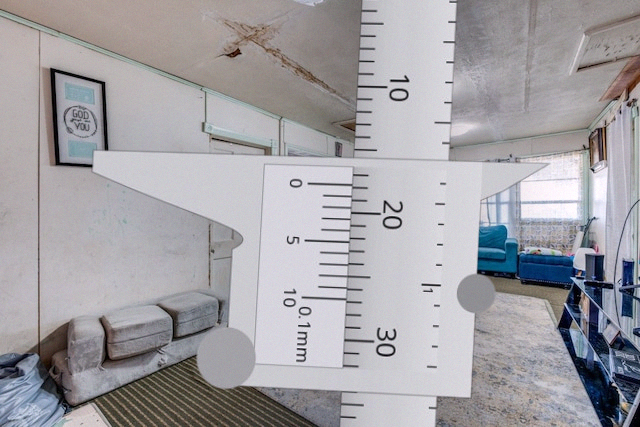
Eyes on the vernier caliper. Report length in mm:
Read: 17.8 mm
